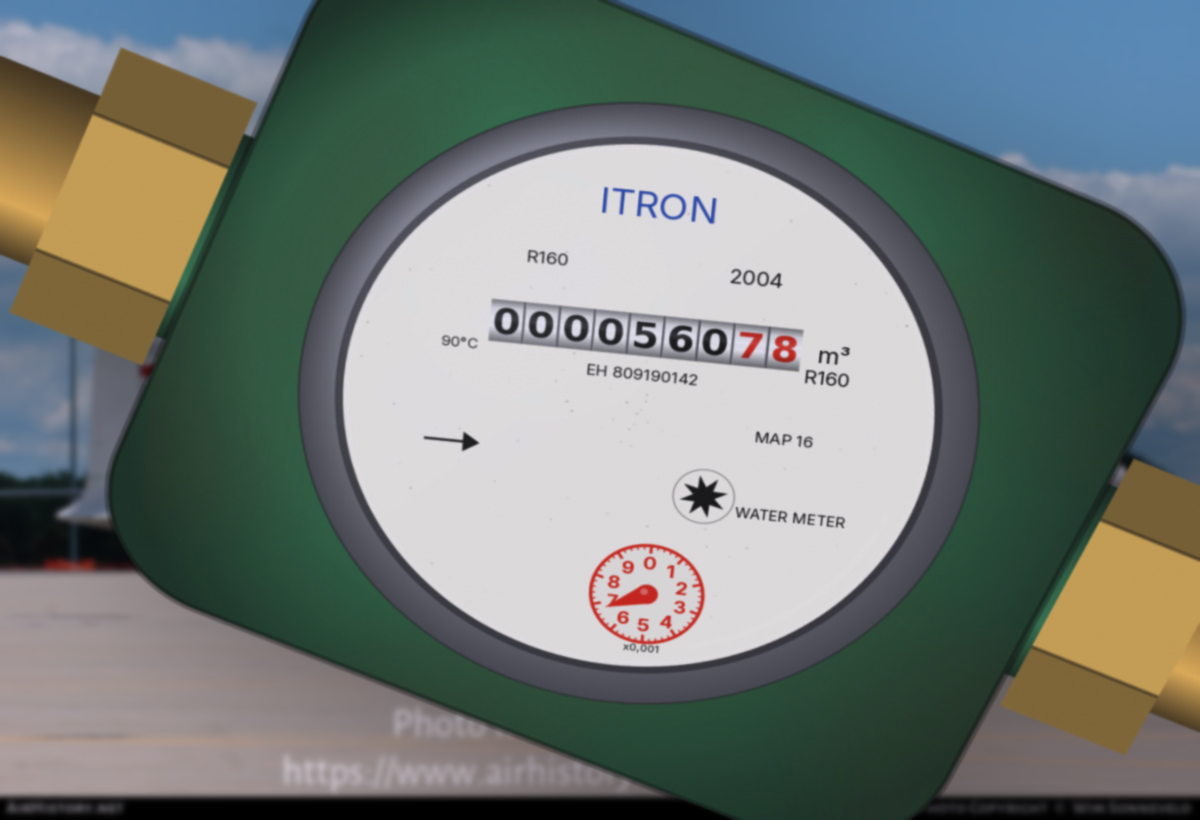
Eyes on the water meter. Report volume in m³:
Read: 560.786 m³
